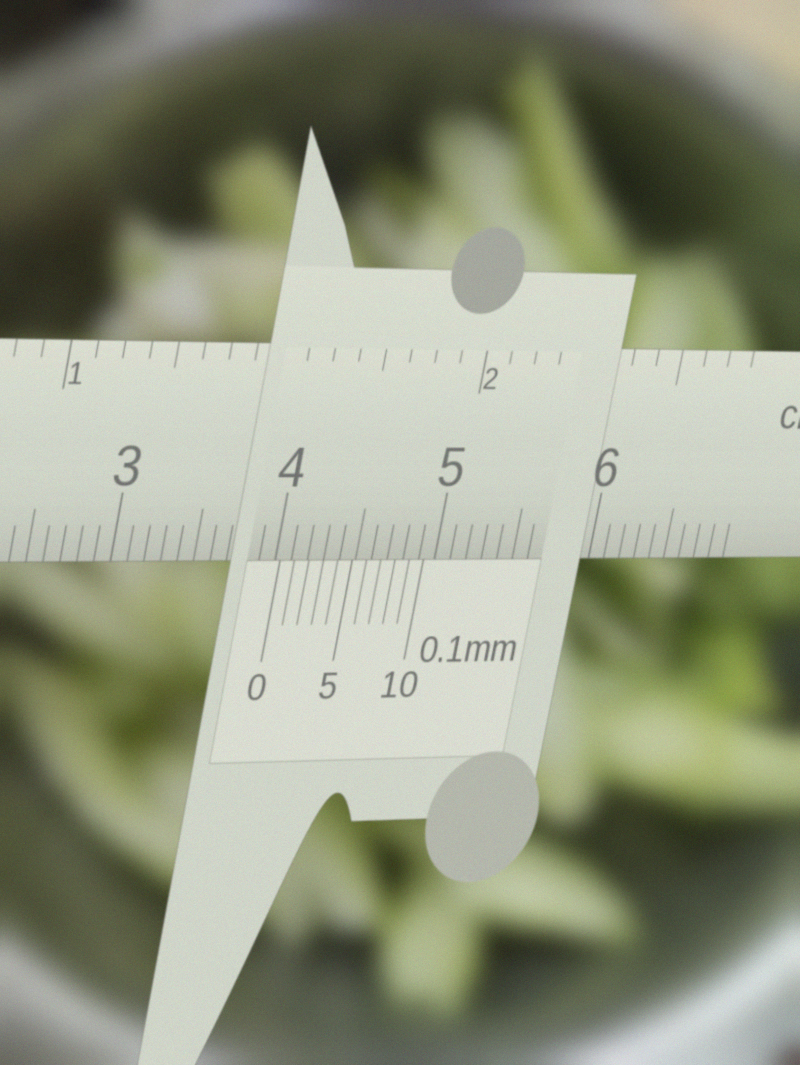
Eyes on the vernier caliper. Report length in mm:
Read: 40.3 mm
